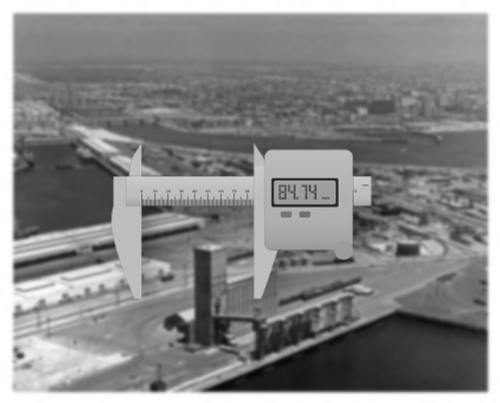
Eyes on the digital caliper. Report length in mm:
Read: 84.74 mm
